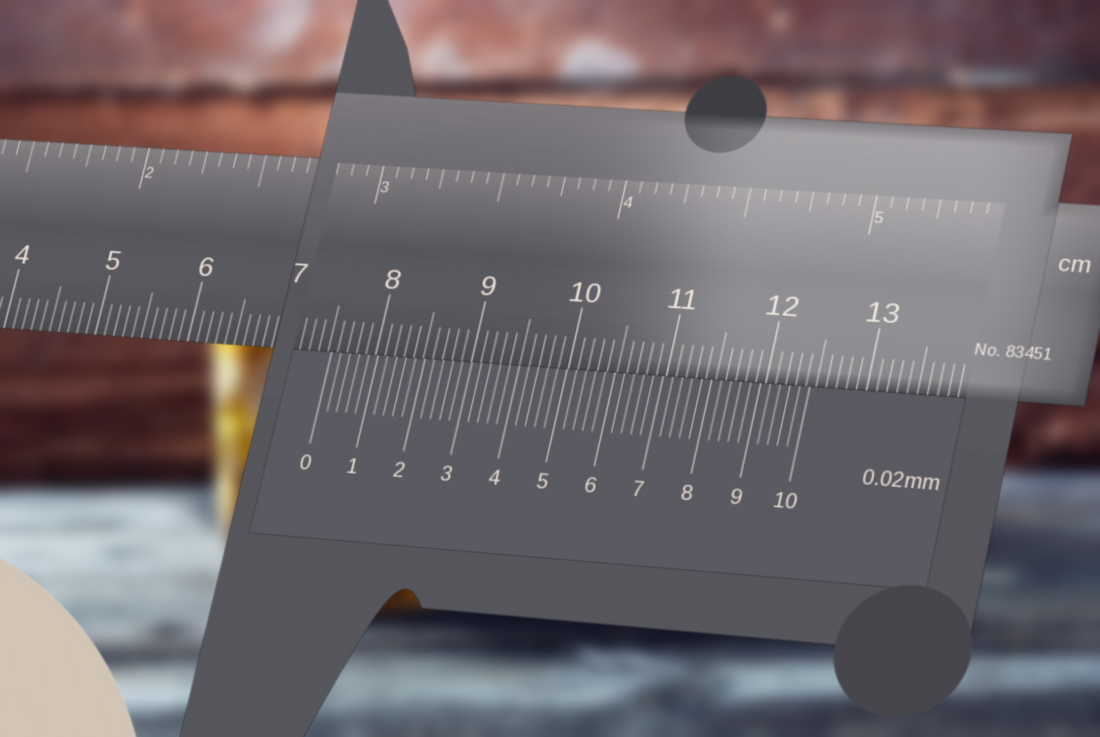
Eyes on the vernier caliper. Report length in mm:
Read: 75.4 mm
